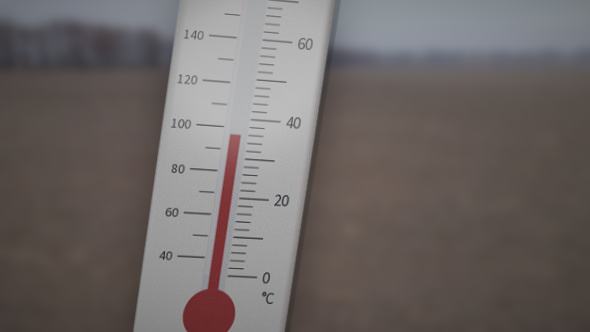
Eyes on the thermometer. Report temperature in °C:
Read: 36 °C
